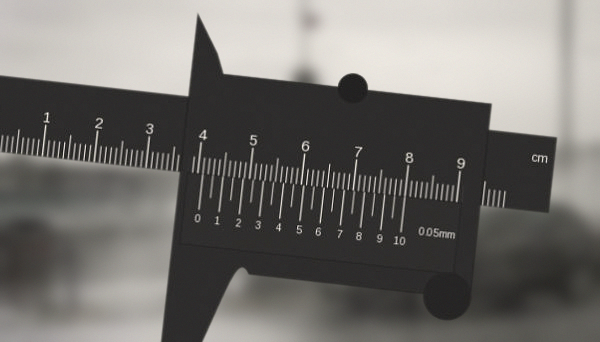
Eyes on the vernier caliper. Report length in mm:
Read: 41.0 mm
